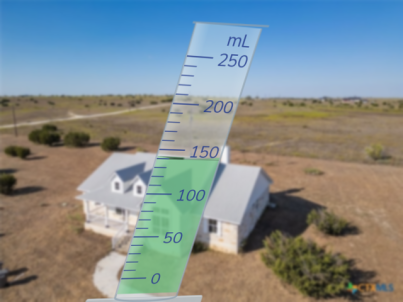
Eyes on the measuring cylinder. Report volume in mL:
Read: 140 mL
